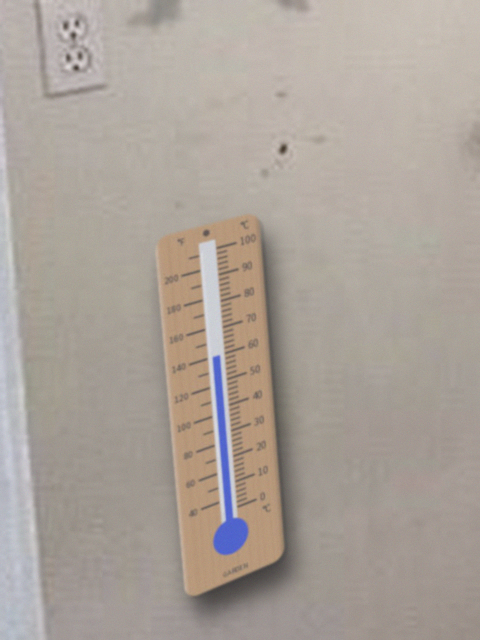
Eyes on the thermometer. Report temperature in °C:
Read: 60 °C
